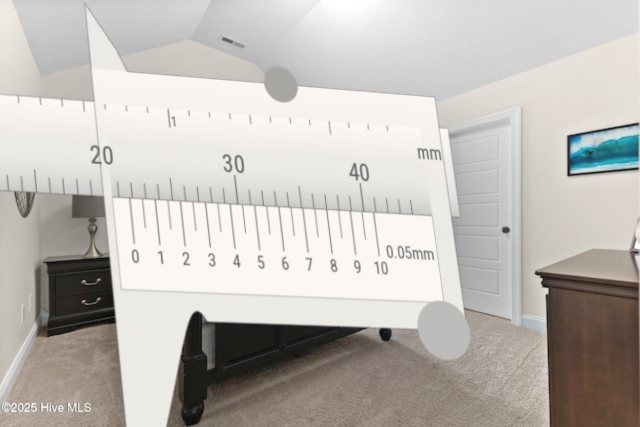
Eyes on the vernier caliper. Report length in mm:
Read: 21.8 mm
